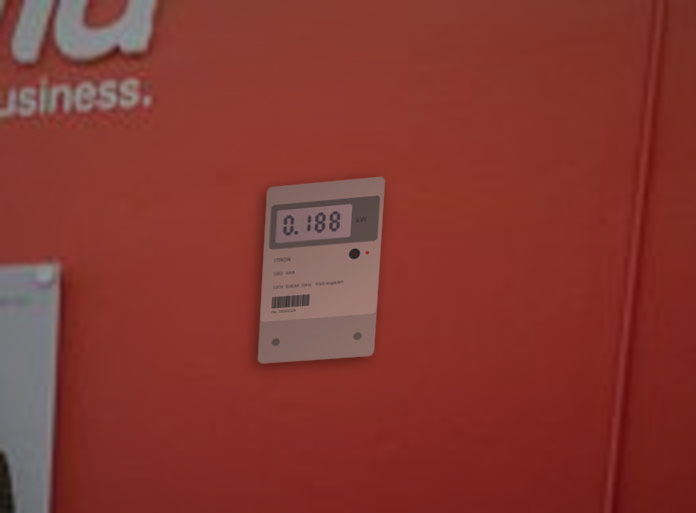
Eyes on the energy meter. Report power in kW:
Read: 0.188 kW
